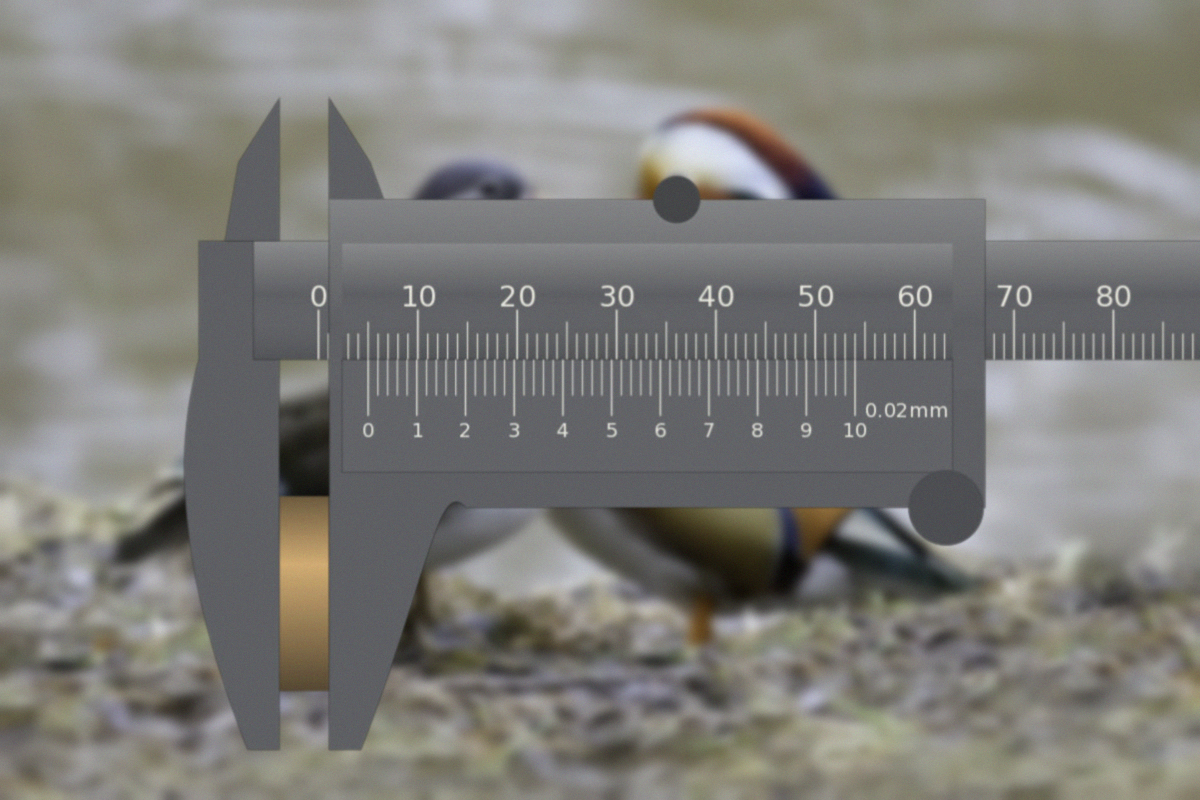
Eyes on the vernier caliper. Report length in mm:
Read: 5.0 mm
